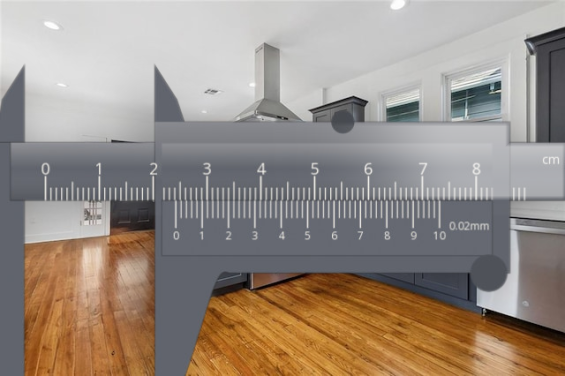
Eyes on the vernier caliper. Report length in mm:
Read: 24.2 mm
